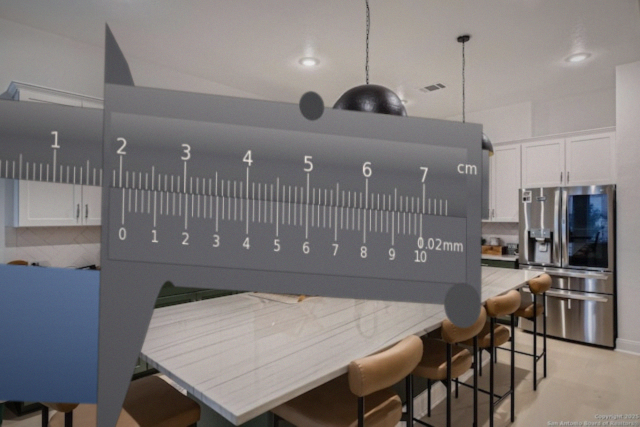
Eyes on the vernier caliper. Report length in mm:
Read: 20.5 mm
